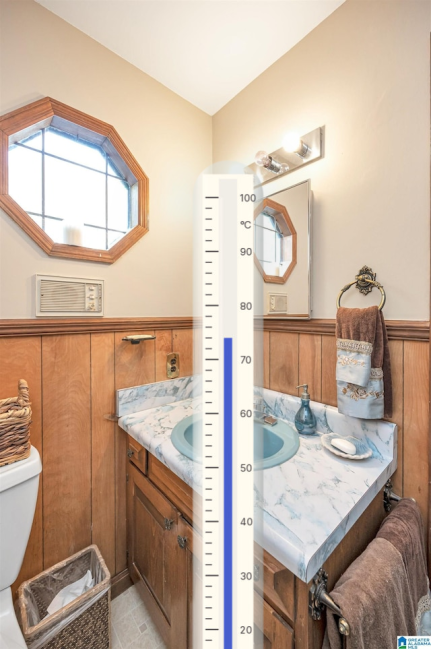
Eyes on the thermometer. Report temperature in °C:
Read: 74 °C
